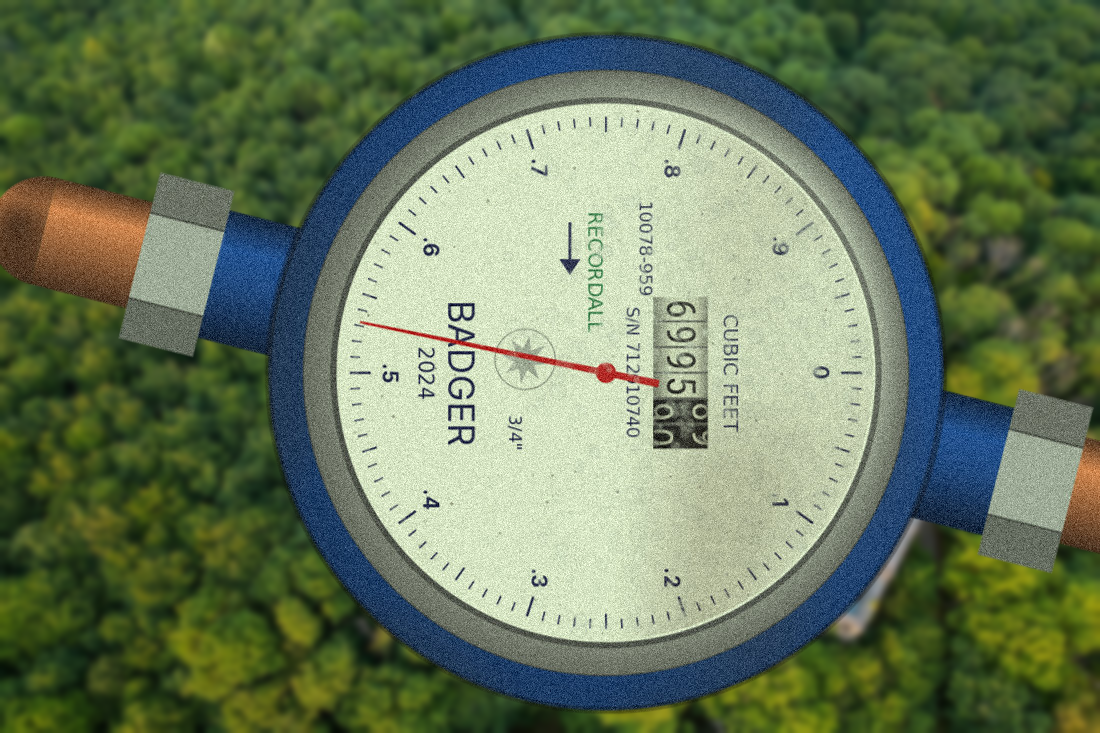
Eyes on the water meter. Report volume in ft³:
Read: 699589.53 ft³
